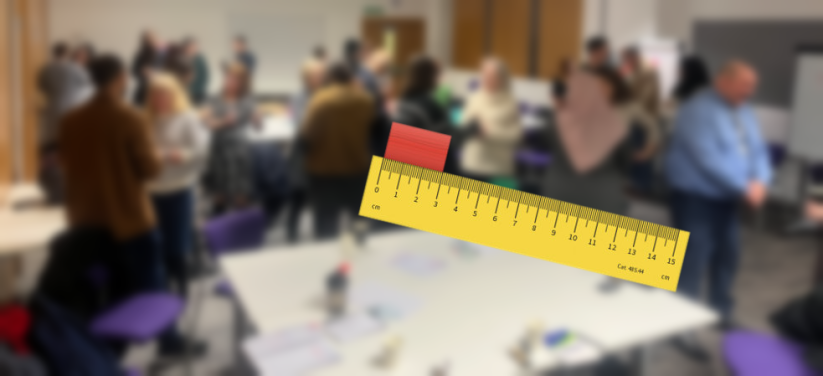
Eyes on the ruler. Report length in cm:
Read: 3 cm
